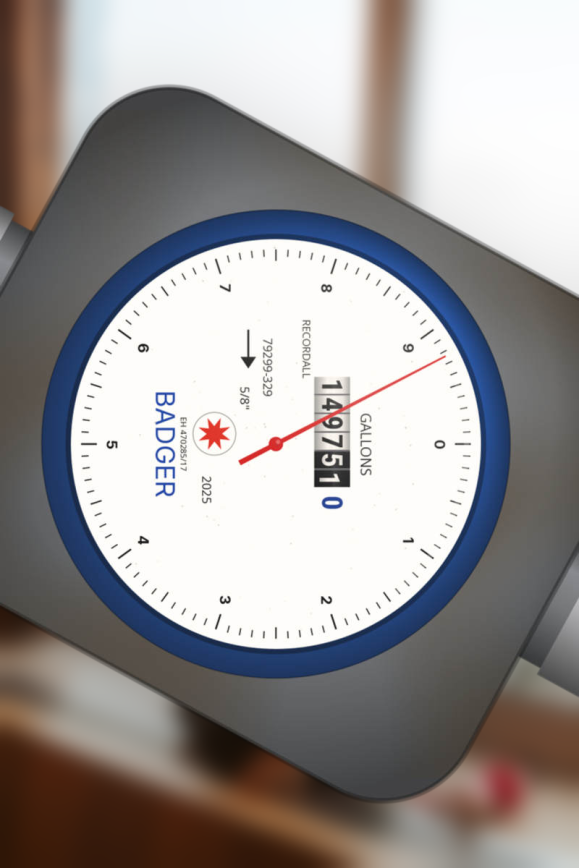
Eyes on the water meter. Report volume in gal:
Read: 1497509.2 gal
